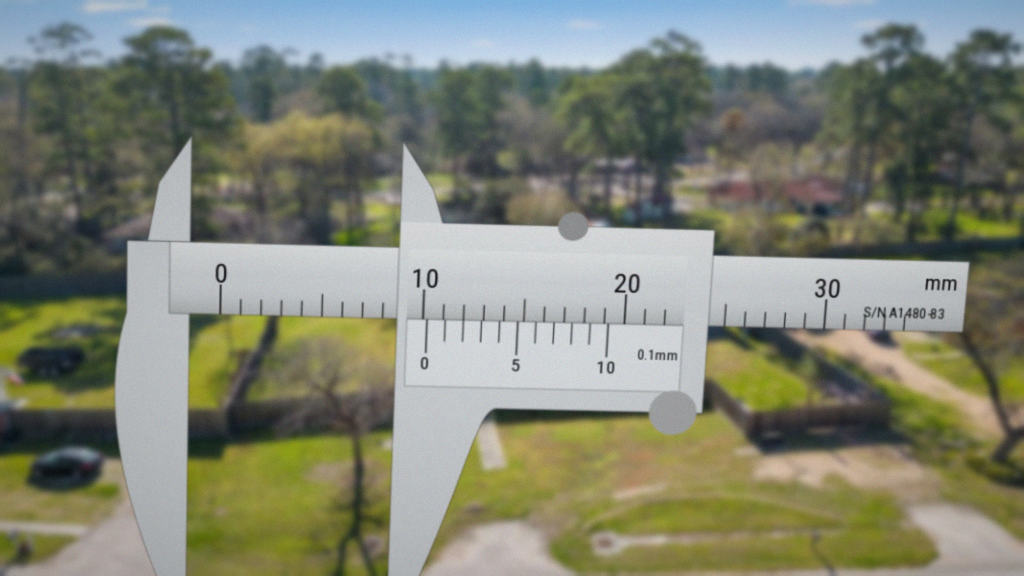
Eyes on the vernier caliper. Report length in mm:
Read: 10.2 mm
